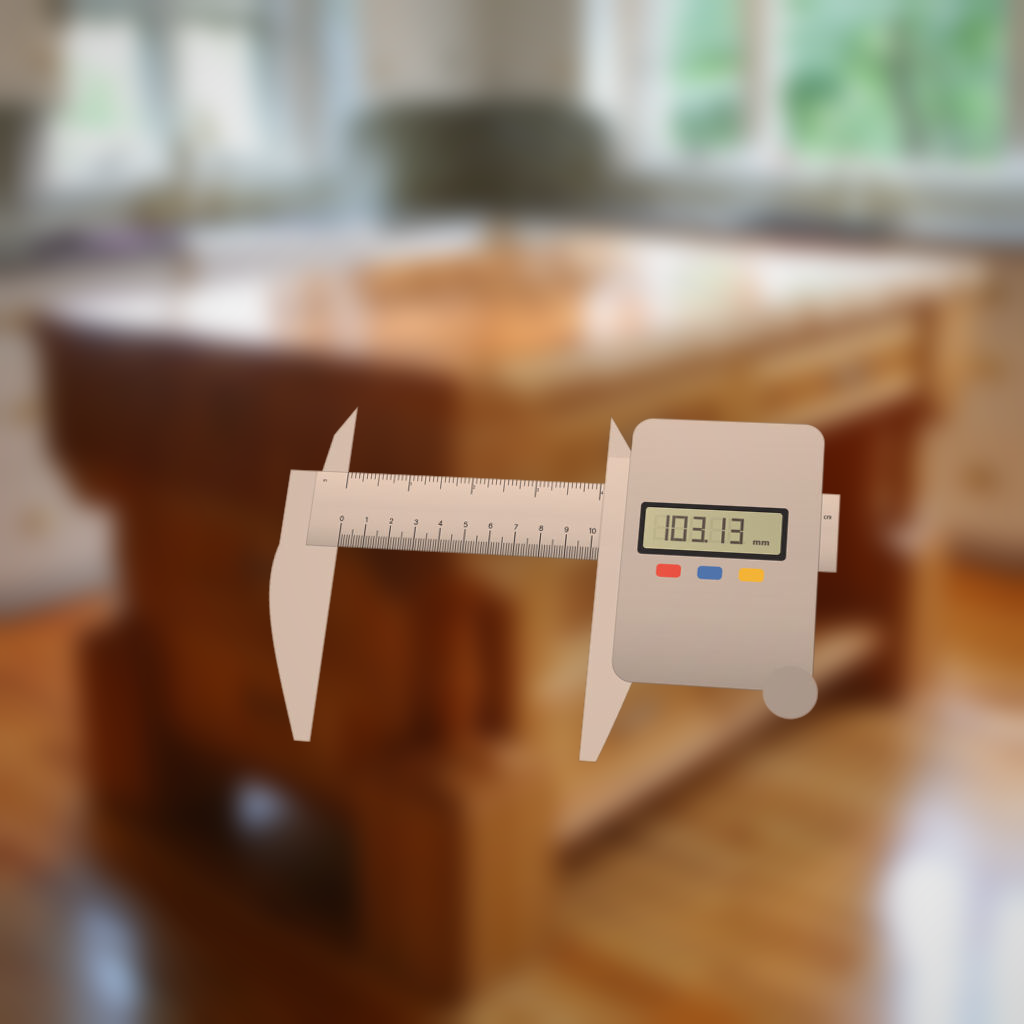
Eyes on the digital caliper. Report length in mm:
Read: 103.13 mm
